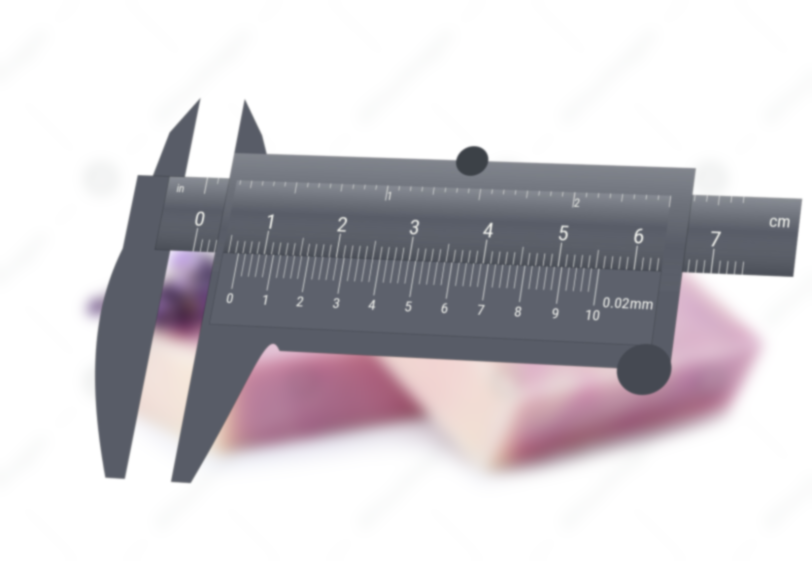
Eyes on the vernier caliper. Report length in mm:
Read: 6.4 mm
